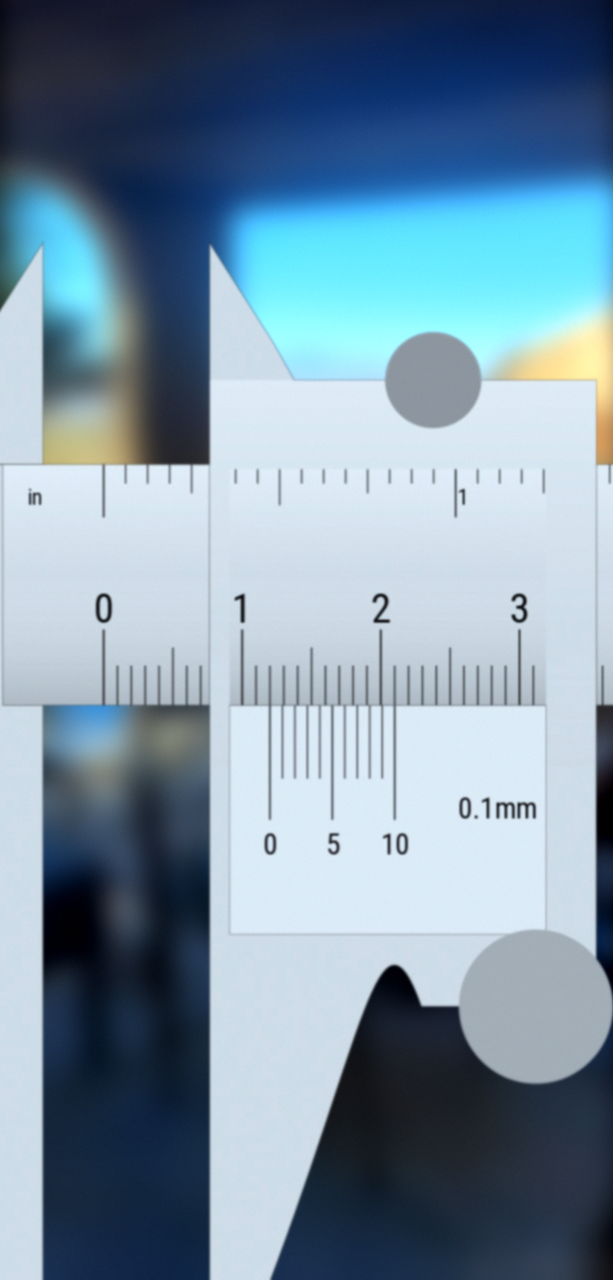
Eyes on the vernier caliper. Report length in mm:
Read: 12.0 mm
